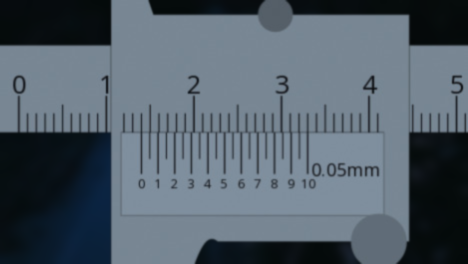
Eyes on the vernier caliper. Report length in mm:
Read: 14.0 mm
